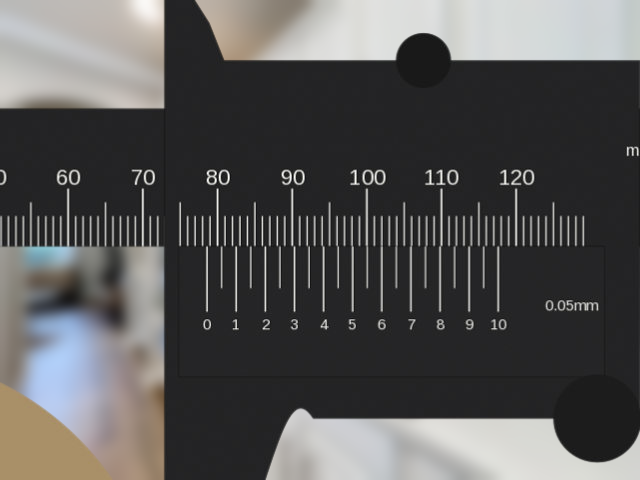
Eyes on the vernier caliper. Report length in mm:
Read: 78.6 mm
